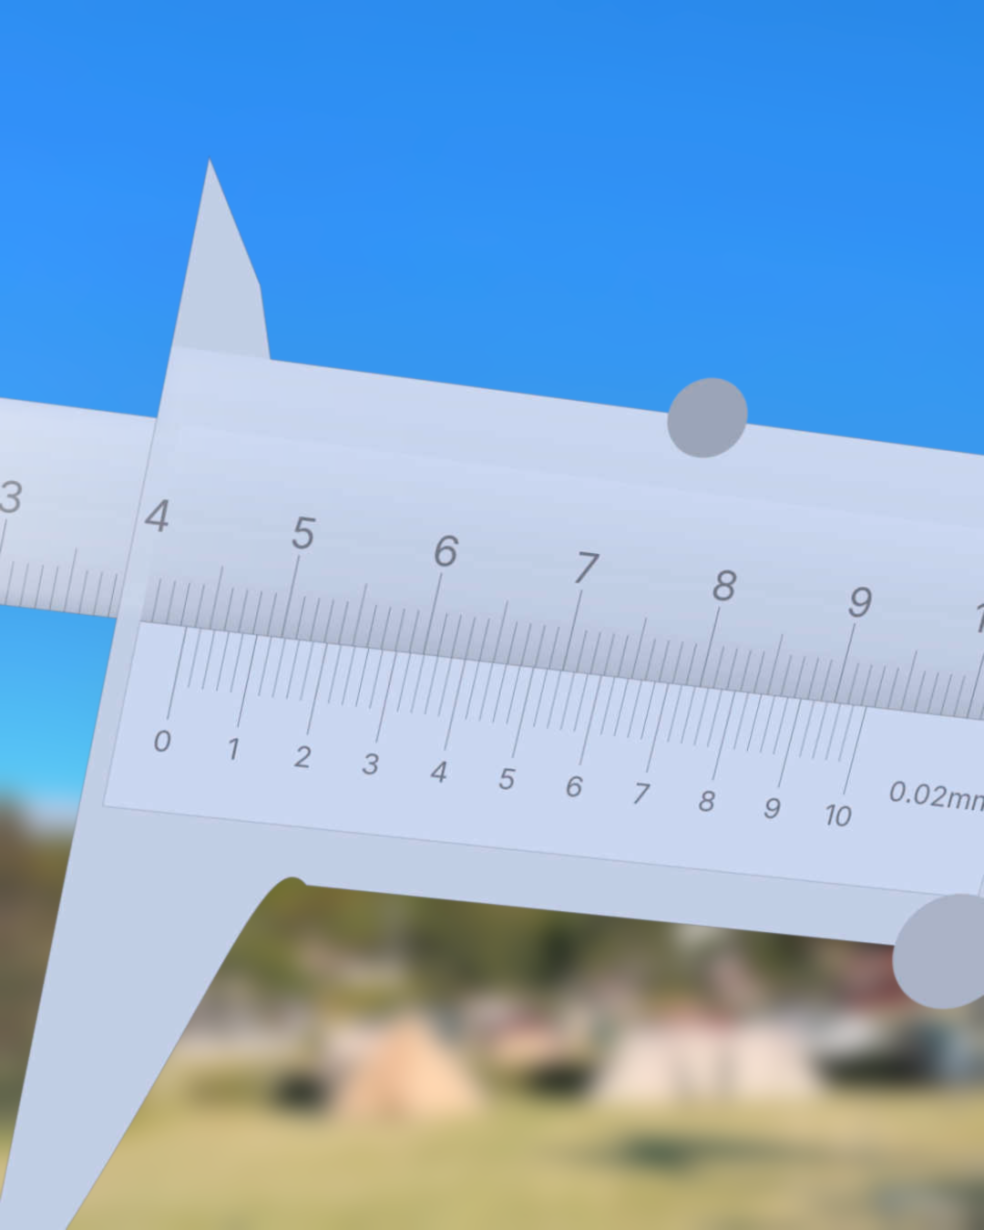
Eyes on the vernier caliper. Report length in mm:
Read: 43.4 mm
